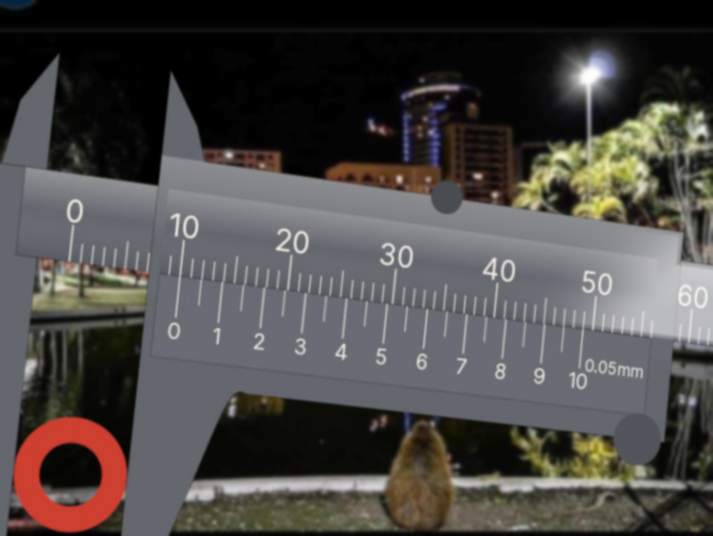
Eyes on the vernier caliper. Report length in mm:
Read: 10.0 mm
